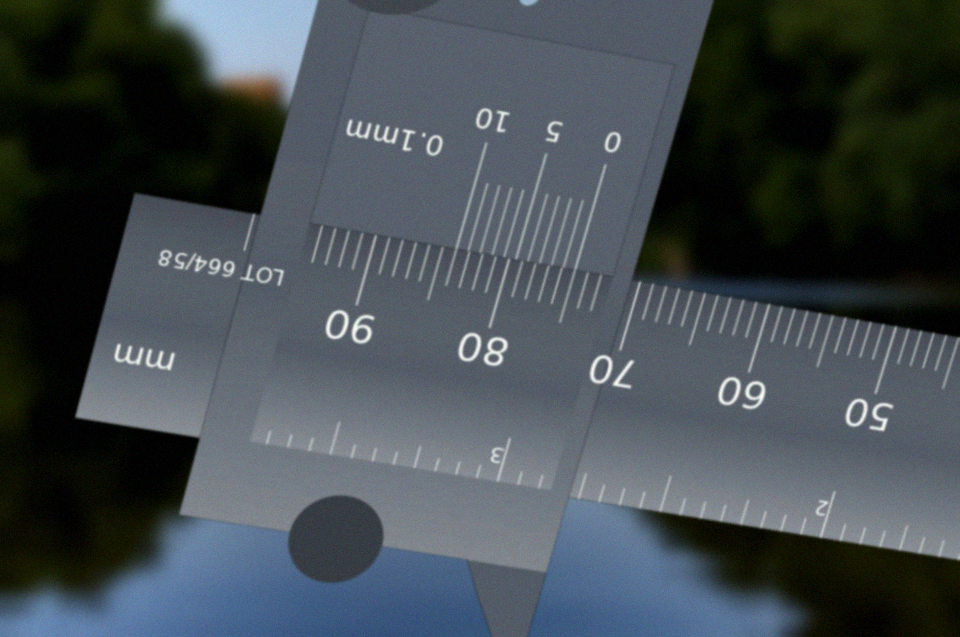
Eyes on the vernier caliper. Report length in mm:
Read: 75.0 mm
